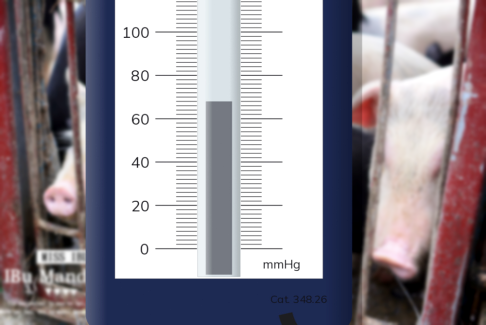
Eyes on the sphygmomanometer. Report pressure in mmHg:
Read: 68 mmHg
